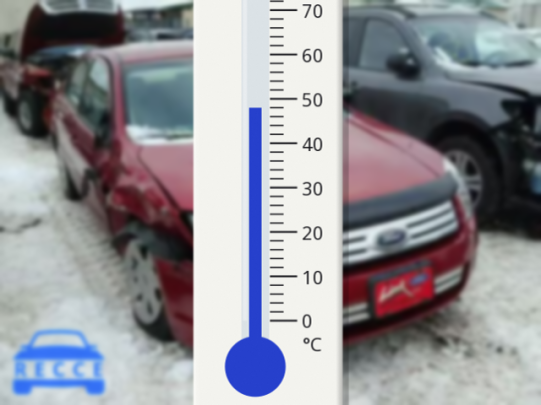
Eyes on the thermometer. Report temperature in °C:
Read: 48 °C
